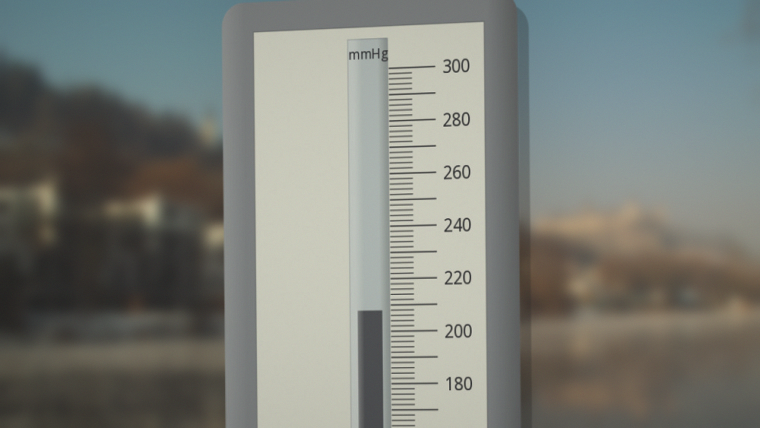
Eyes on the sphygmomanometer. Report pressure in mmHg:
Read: 208 mmHg
